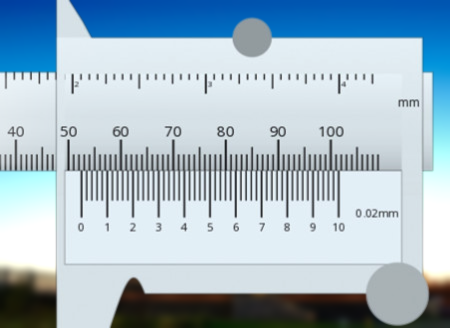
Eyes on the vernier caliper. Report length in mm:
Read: 52.5 mm
